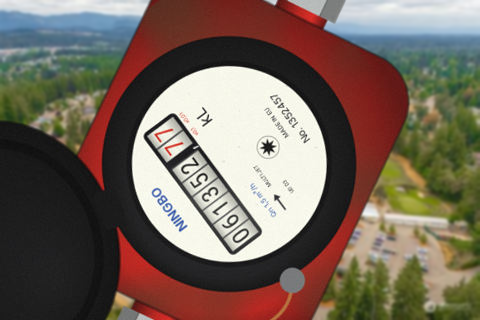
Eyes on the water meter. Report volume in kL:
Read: 61352.77 kL
